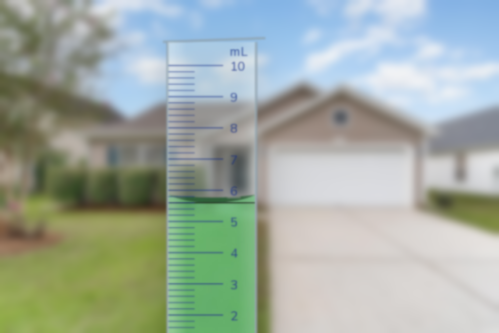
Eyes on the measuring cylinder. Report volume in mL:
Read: 5.6 mL
